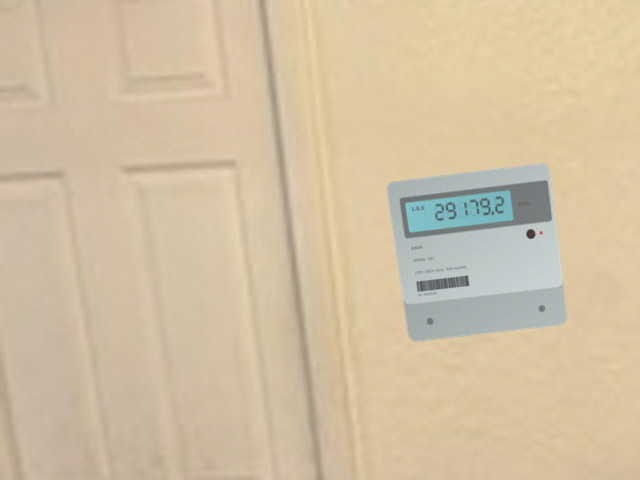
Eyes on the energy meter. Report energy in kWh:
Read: 29179.2 kWh
